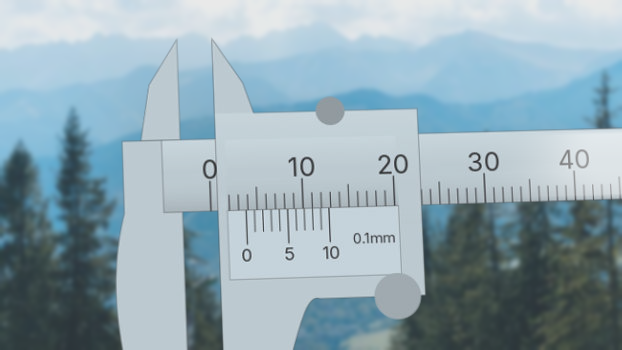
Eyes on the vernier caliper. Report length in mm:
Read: 3.8 mm
